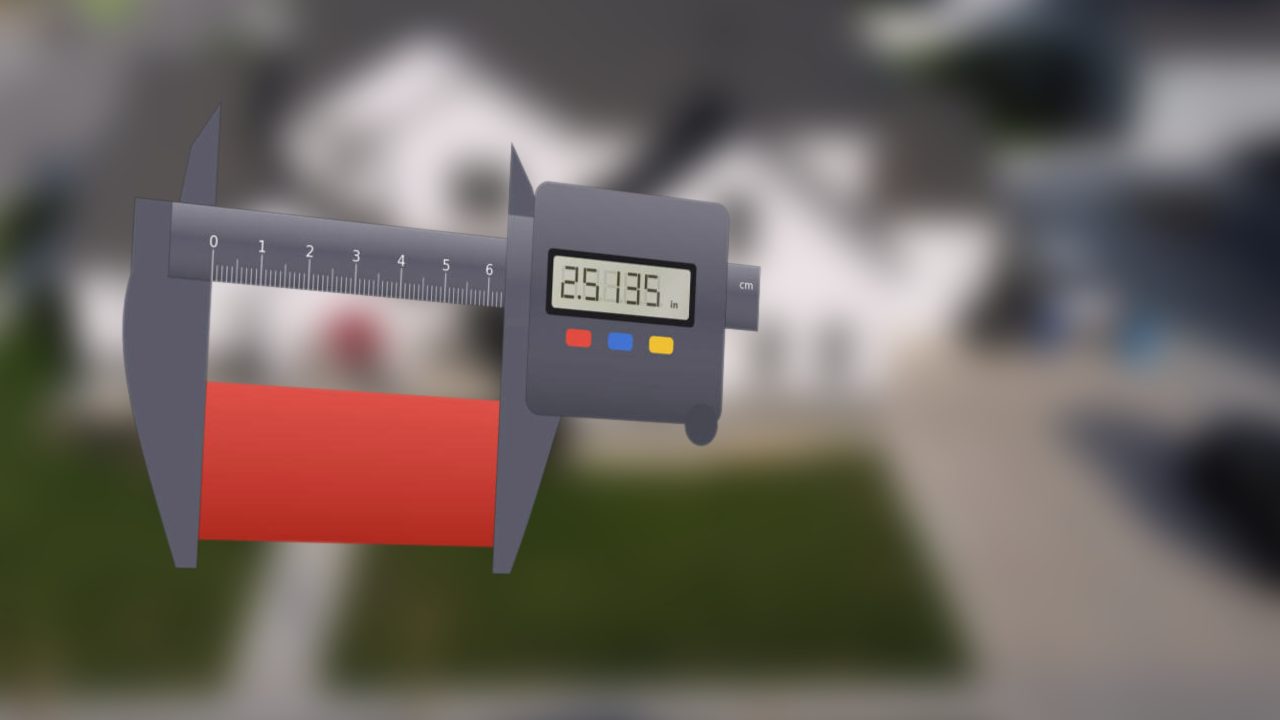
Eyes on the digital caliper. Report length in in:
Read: 2.5135 in
